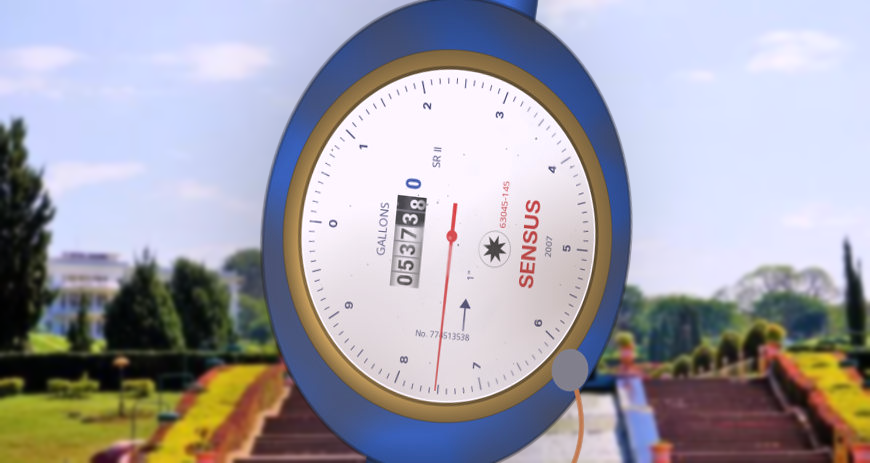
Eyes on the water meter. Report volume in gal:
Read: 537377.5 gal
